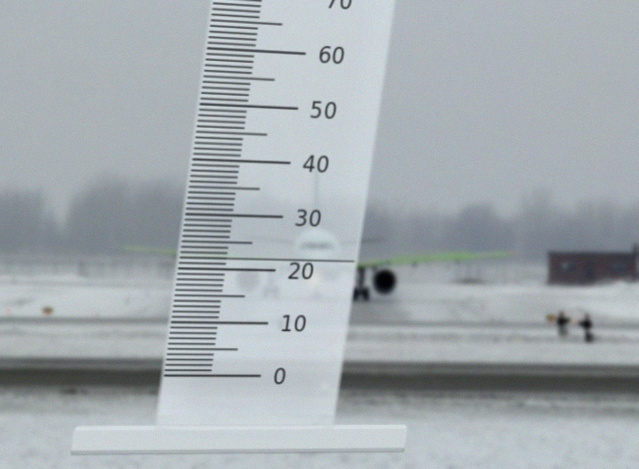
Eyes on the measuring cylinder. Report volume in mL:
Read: 22 mL
